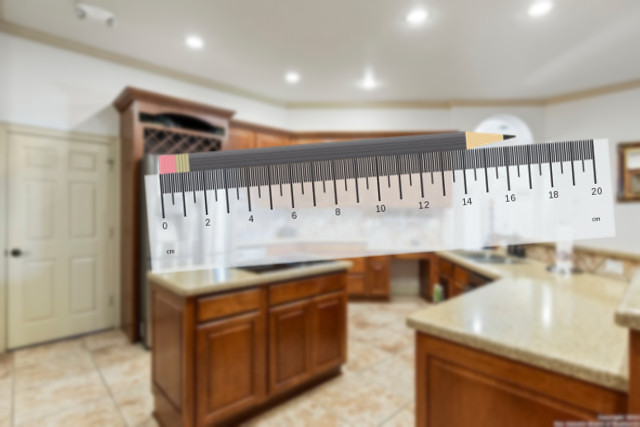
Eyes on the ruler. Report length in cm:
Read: 16.5 cm
